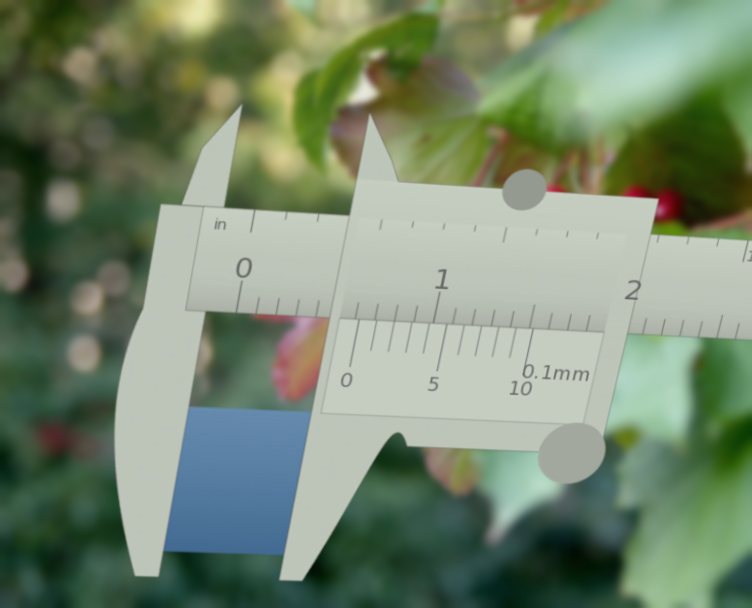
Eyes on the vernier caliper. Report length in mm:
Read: 6.2 mm
